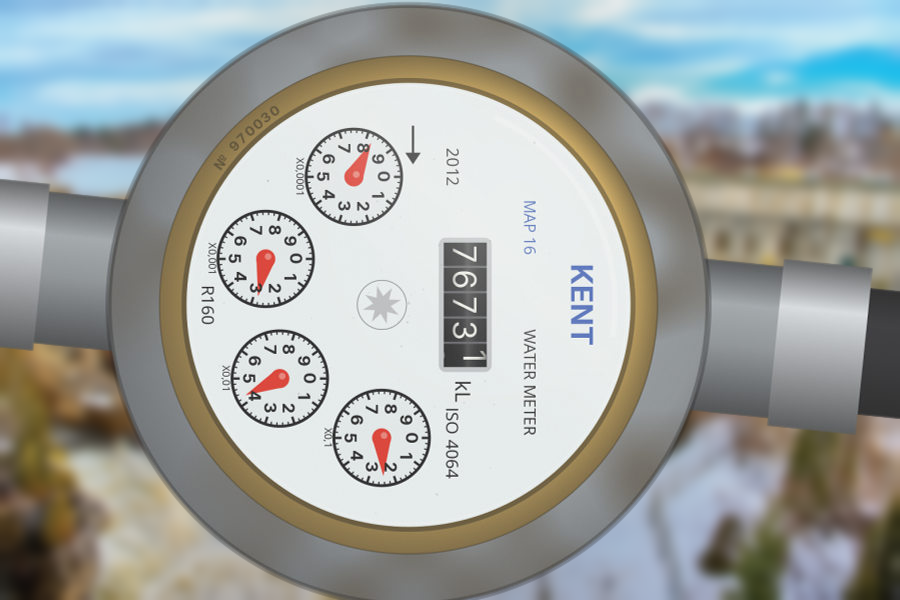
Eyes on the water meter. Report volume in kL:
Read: 76731.2428 kL
